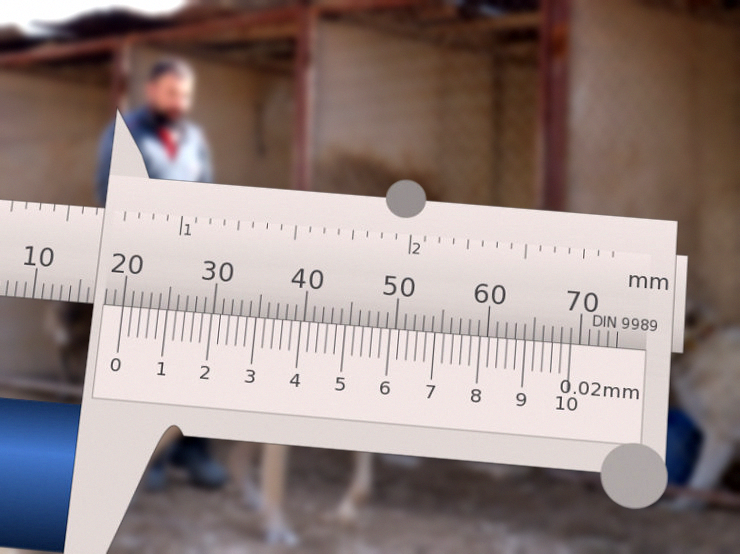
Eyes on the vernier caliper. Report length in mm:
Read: 20.0 mm
